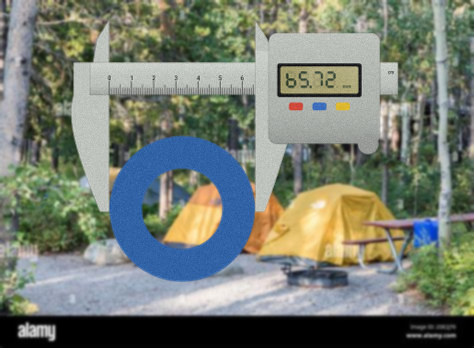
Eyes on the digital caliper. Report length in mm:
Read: 65.72 mm
